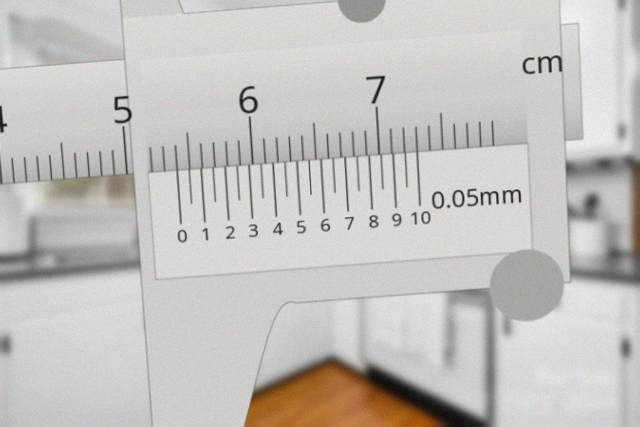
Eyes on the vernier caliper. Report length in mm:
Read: 54.0 mm
